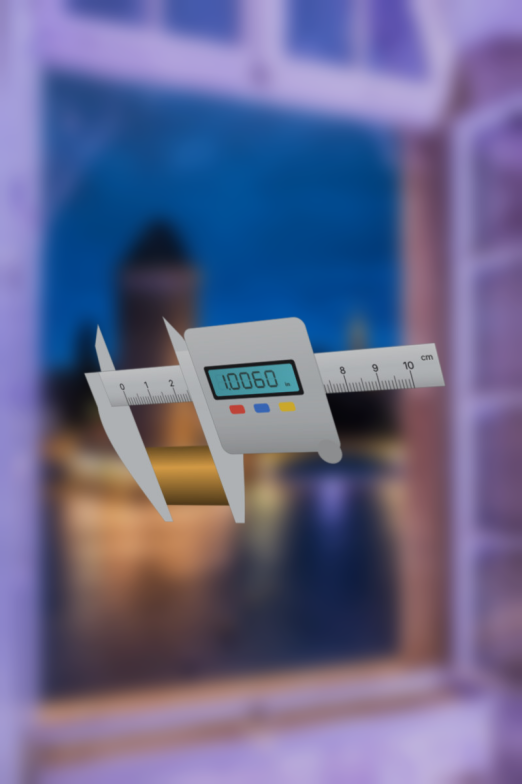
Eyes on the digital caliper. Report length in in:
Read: 1.0060 in
